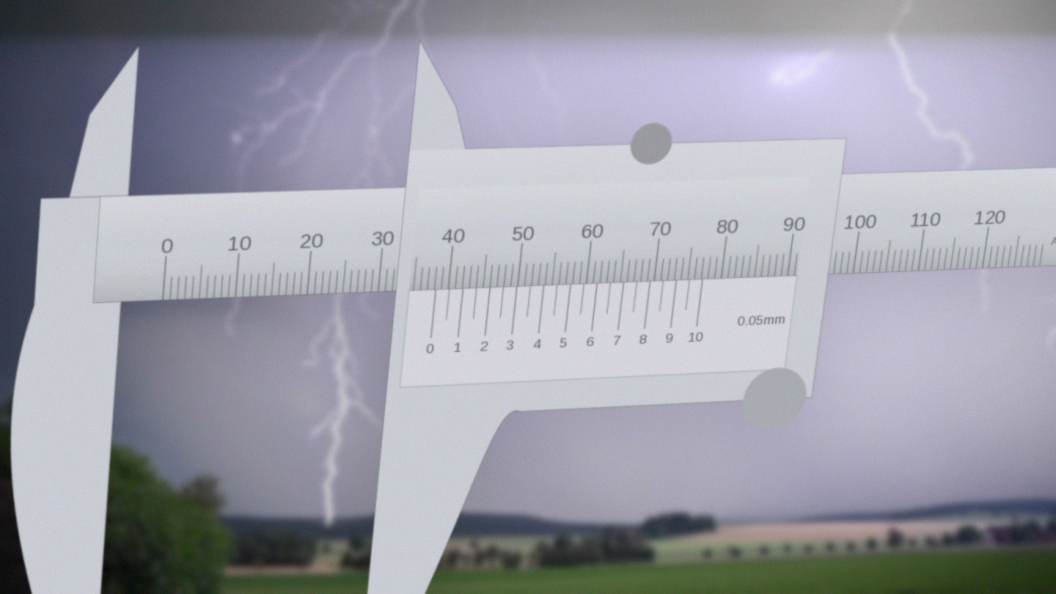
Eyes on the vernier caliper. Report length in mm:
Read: 38.2 mm
